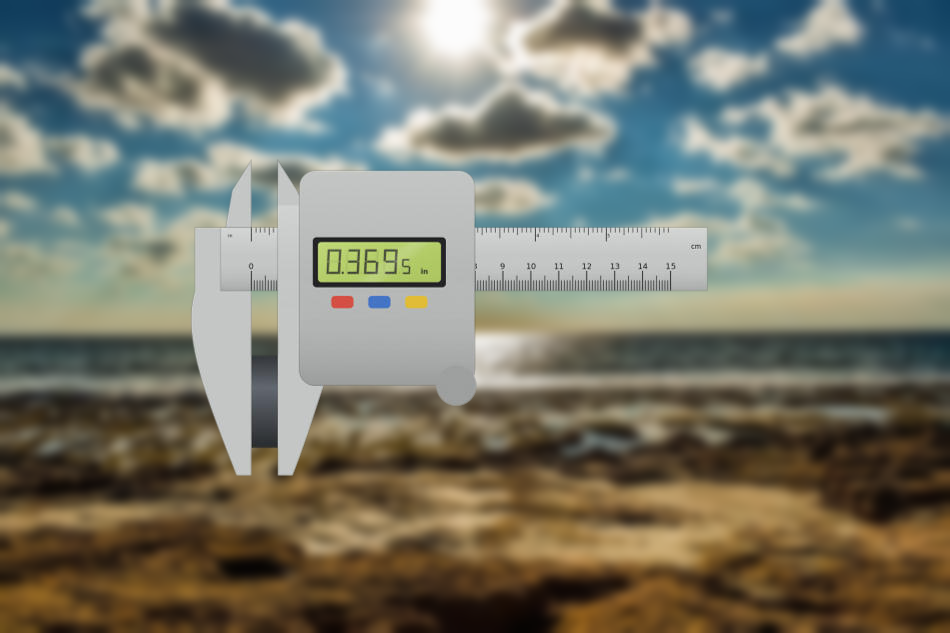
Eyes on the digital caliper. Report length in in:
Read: 0.3695 in
